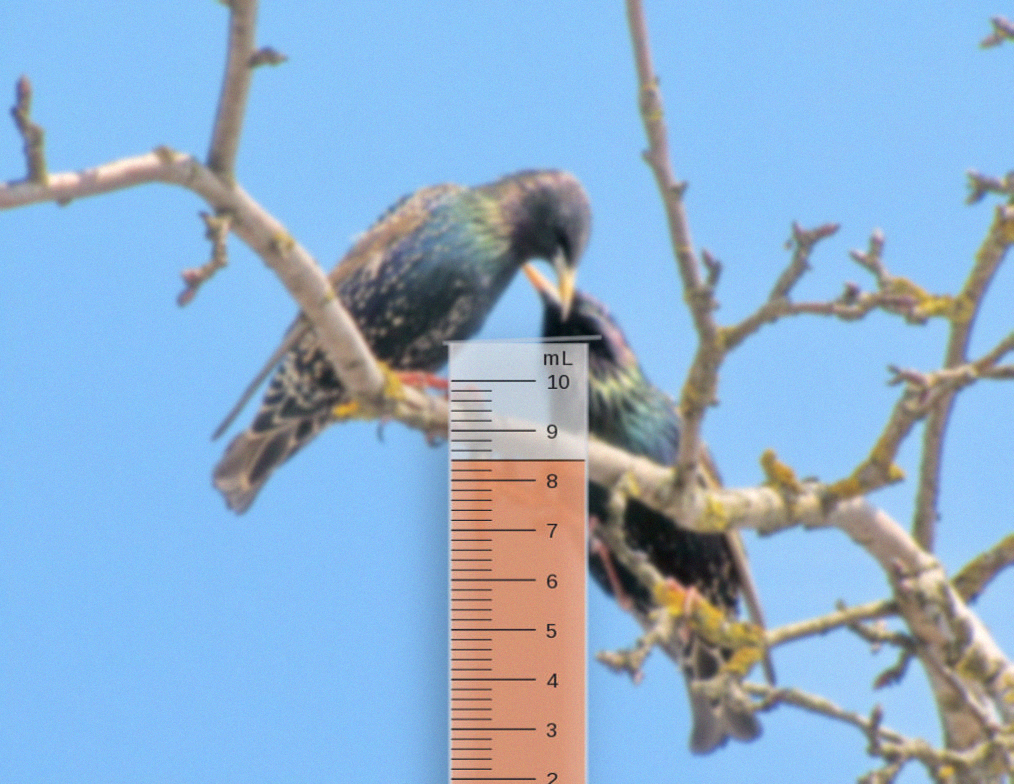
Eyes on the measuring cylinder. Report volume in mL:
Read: 8.4 mL
